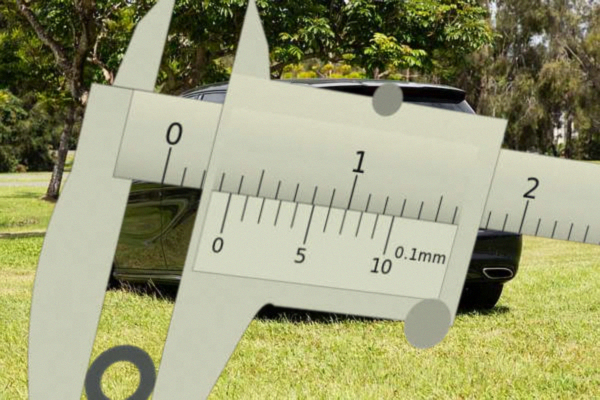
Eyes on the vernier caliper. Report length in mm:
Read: 3.6 mm
